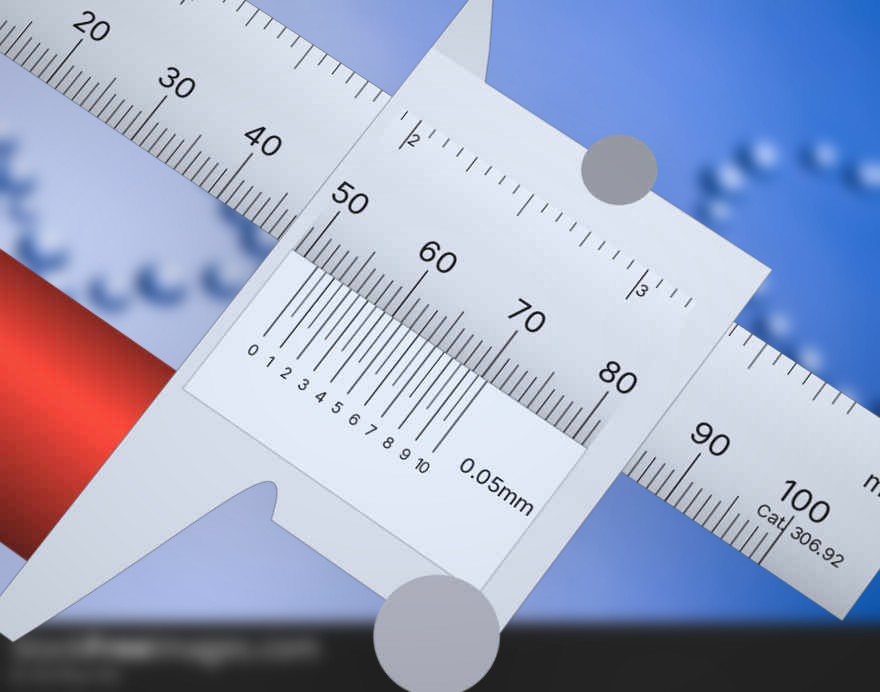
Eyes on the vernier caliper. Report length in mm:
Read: 51.6 mm
